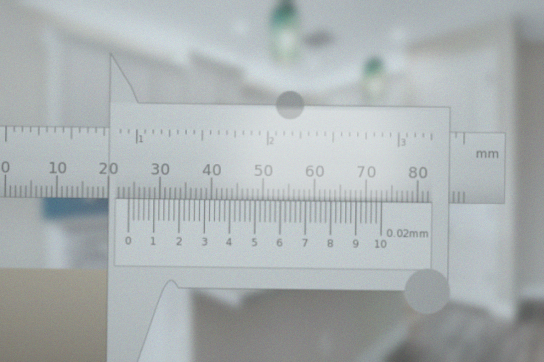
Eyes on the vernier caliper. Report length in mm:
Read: 24.0 mm
